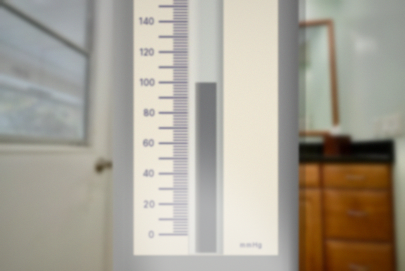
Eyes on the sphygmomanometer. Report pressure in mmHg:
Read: 100 mmHg
